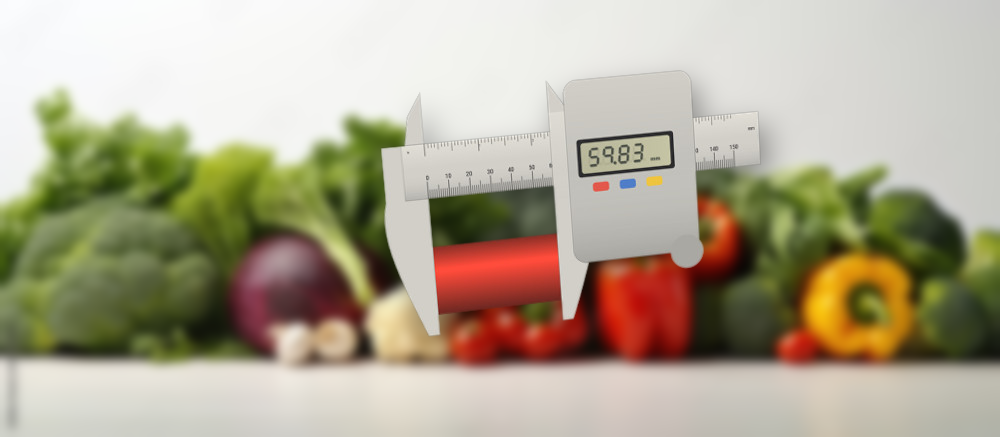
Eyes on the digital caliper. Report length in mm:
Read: 59.83 mm
